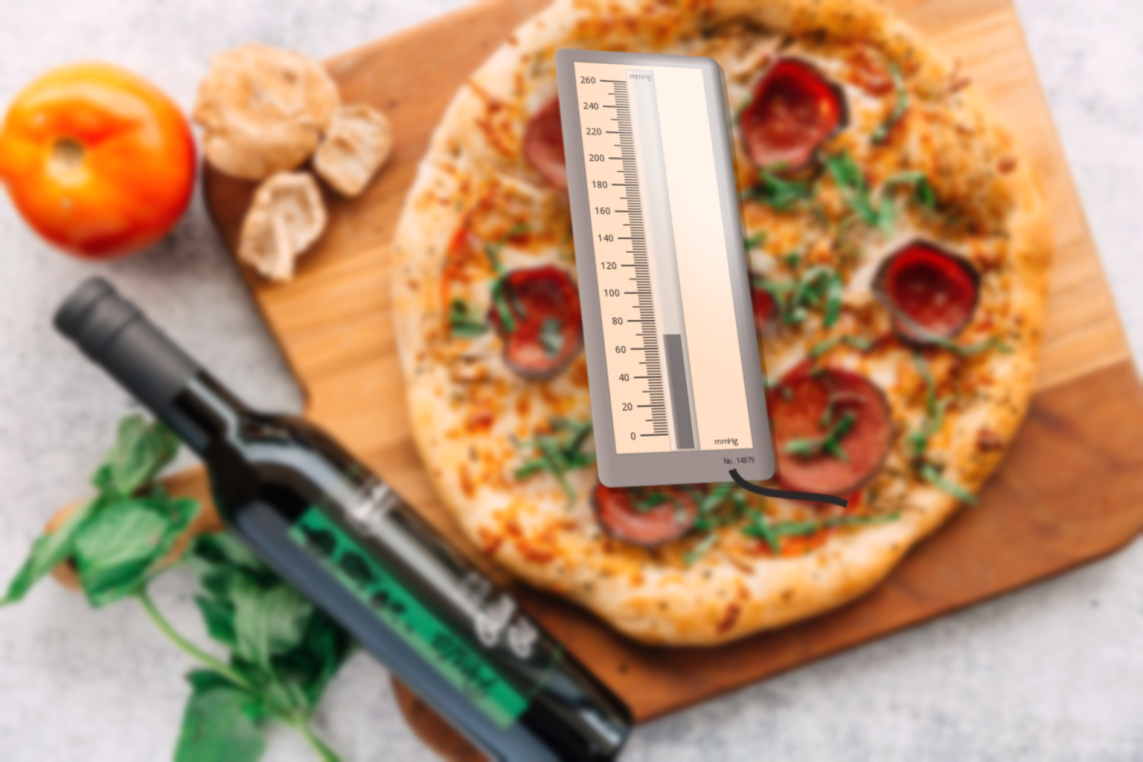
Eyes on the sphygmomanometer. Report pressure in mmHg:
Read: 70 mmHg
